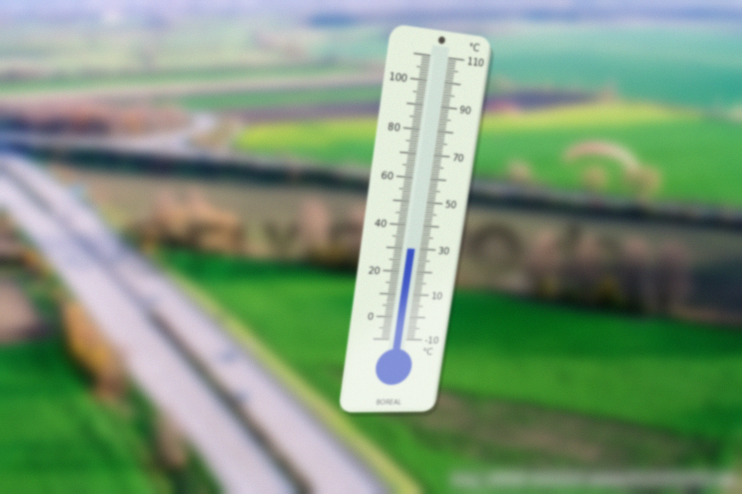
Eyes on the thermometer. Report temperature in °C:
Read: 30 °C
